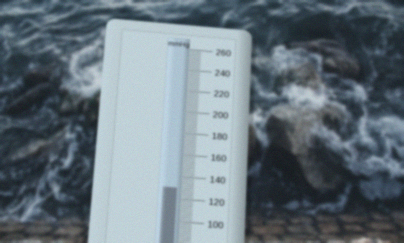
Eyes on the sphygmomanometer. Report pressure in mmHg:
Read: 130 mmHg
